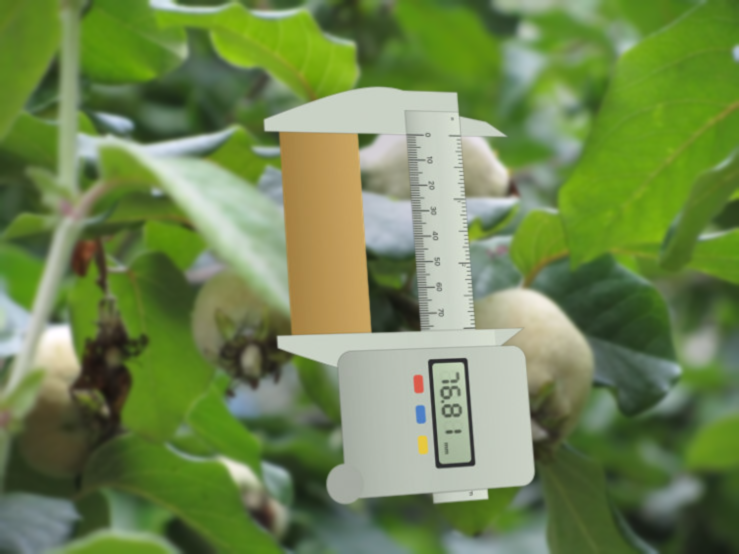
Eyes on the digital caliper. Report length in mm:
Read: 76.81 mm
